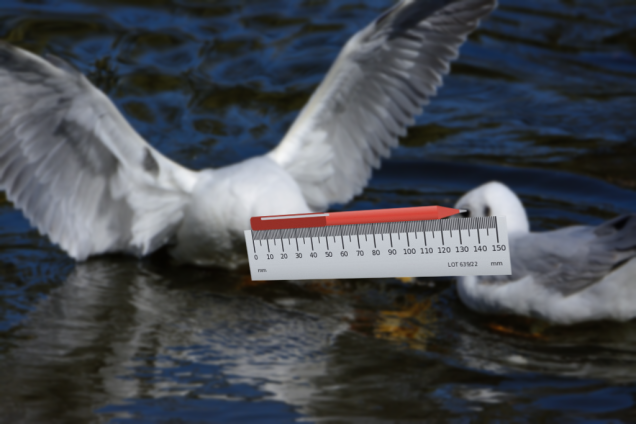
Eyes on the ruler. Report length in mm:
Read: 135 mm
